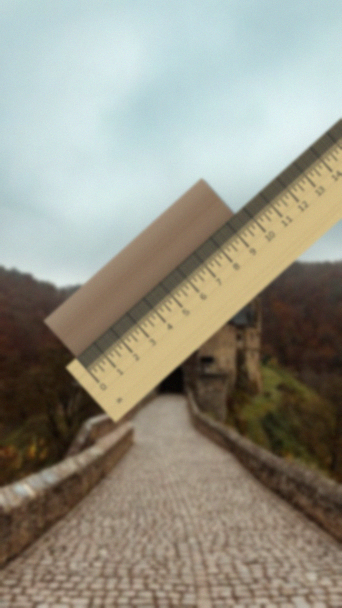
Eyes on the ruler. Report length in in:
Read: 9.5 in
